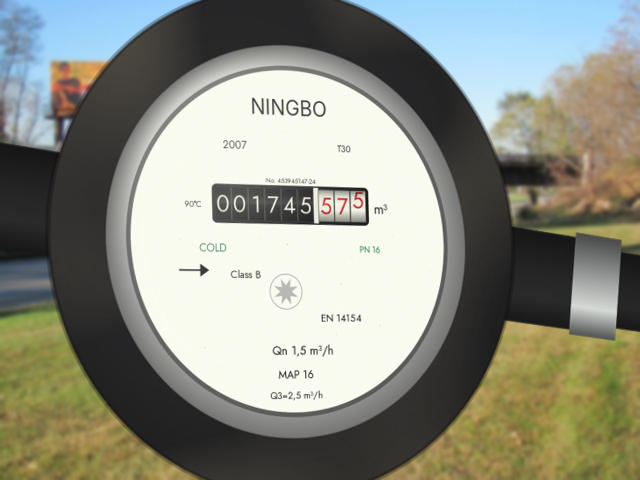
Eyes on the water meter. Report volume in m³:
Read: 1745.575 m³
